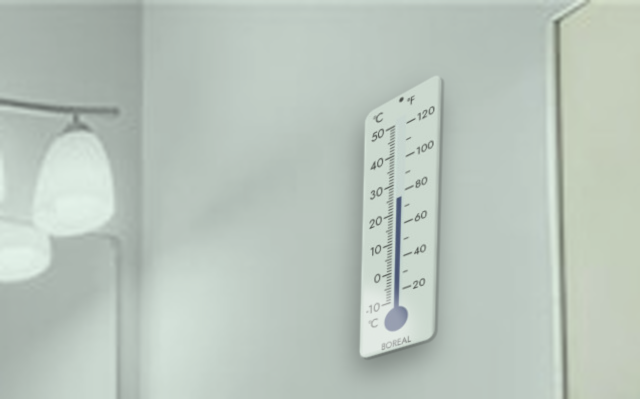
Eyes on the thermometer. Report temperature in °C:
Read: 25 °C
